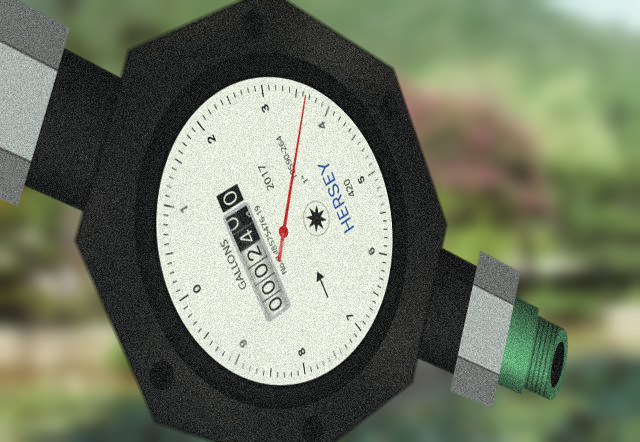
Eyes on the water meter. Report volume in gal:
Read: 2403.6 gal
